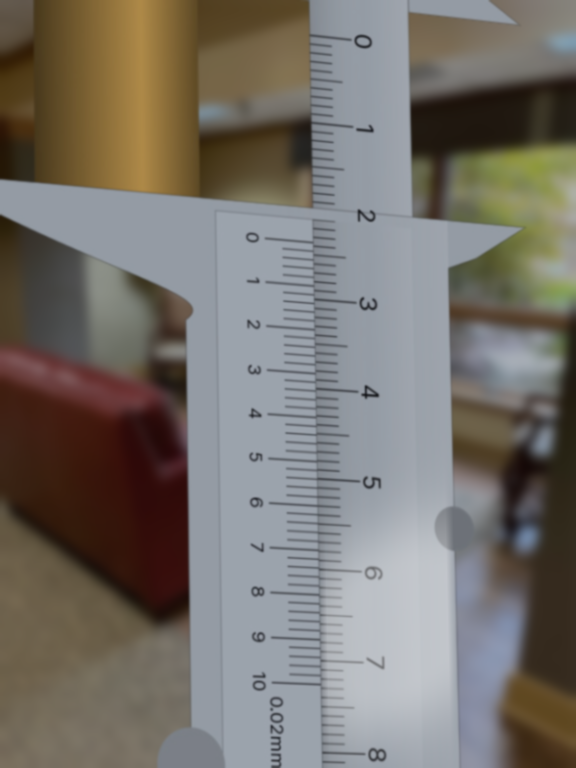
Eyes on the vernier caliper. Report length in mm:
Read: 23.6 mm
